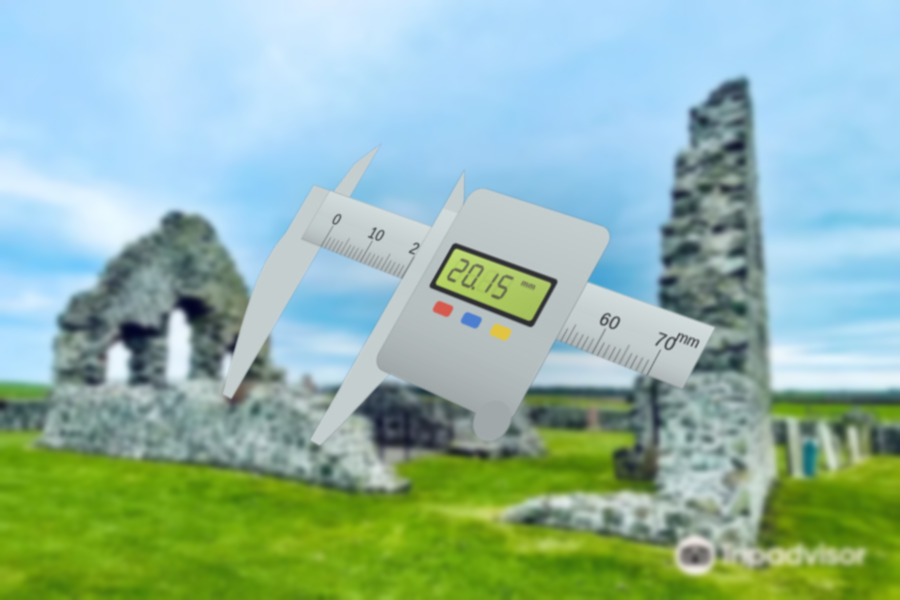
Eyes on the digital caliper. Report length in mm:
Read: 20.15 mm
